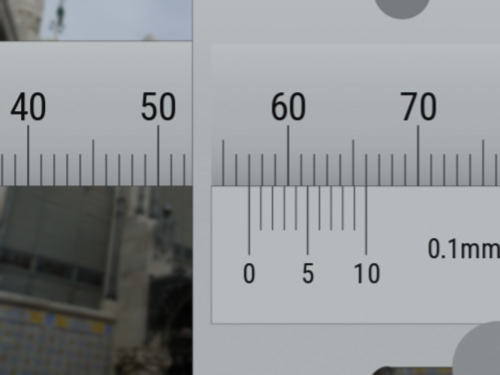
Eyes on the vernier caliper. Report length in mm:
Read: 57.0 mm
